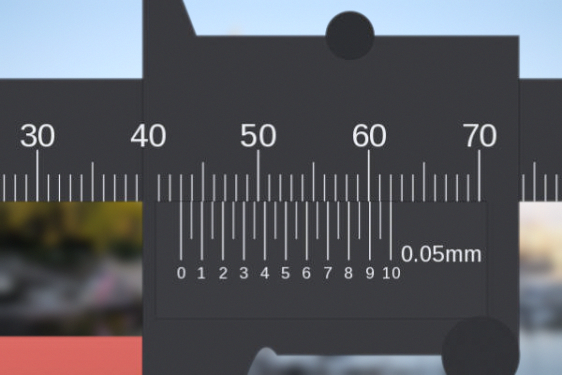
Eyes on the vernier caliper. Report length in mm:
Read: 43.0 mm
